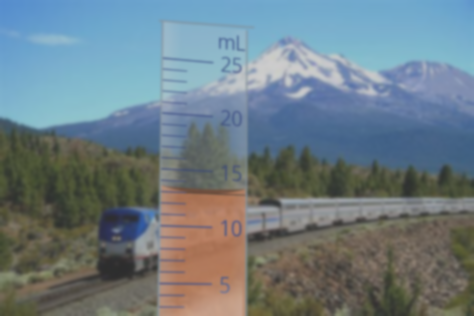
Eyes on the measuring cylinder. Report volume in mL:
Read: 13 mL
